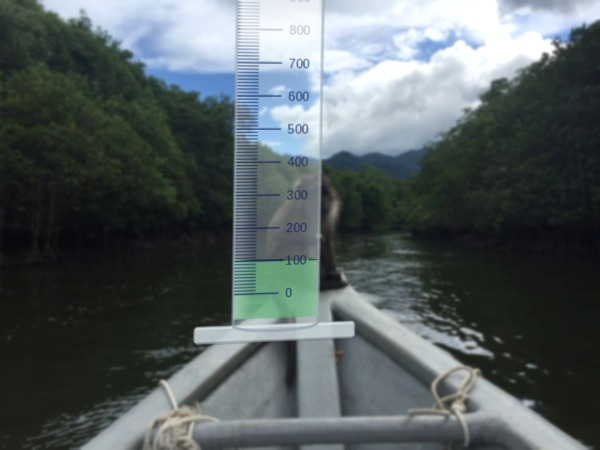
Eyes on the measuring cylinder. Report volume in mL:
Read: 100 mL
